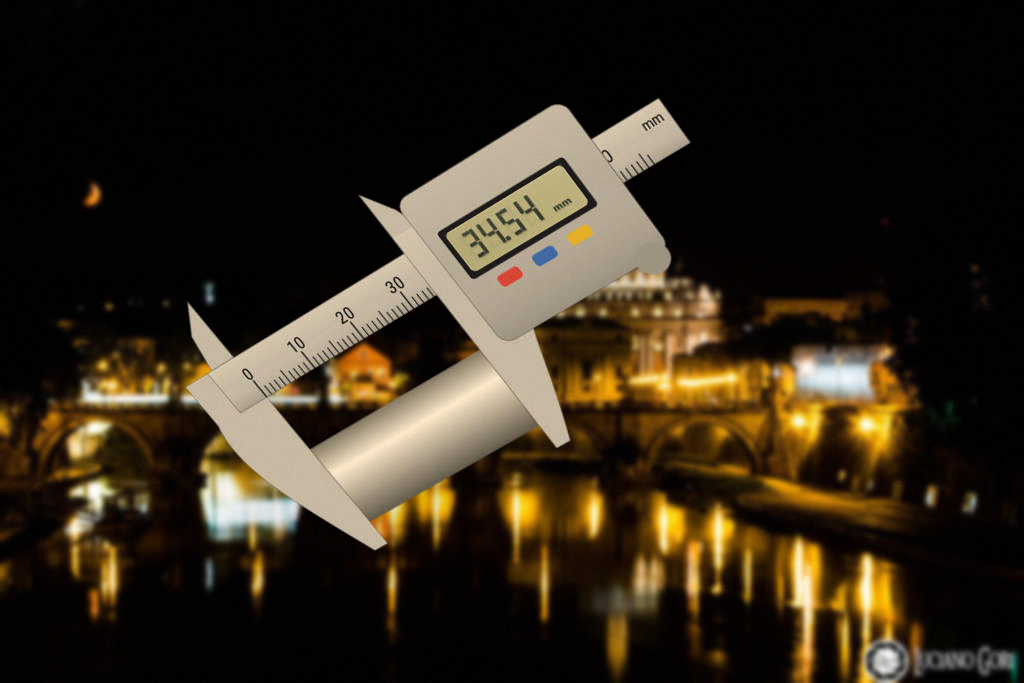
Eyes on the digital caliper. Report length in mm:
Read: 34.54 mm
